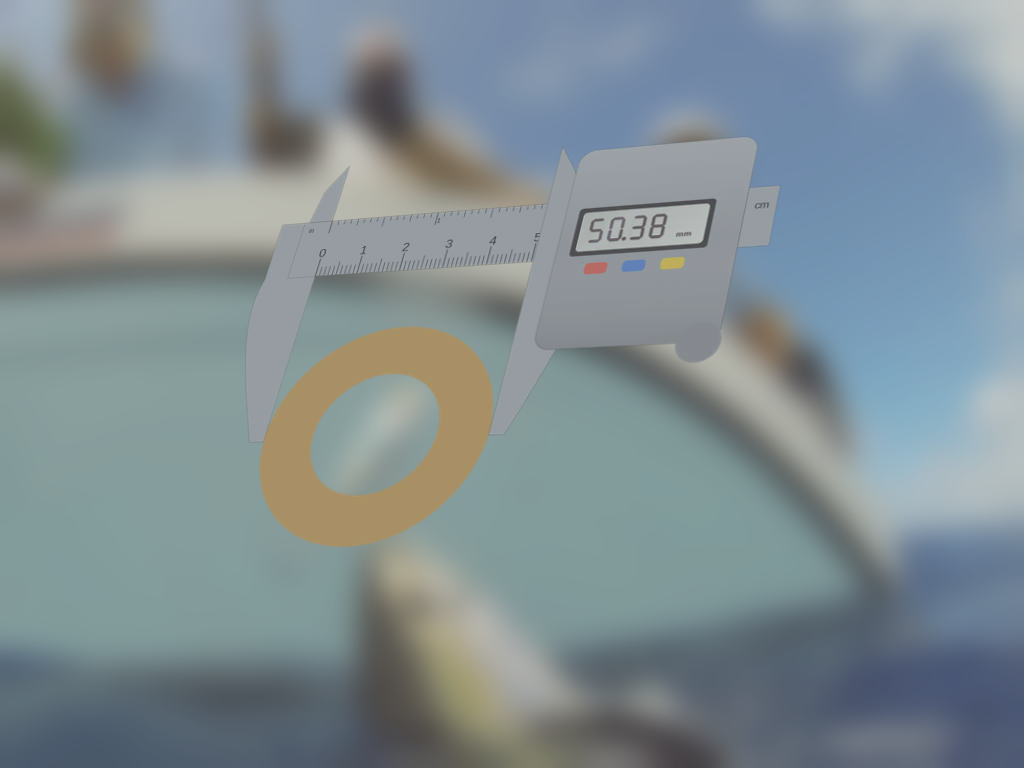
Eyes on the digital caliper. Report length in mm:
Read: 50.38 mm
